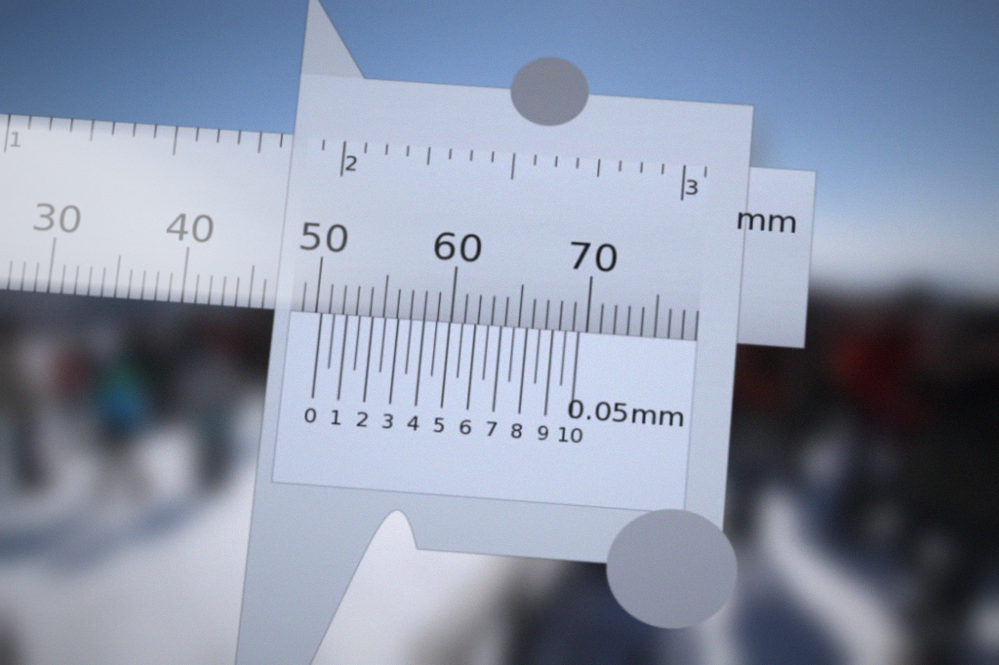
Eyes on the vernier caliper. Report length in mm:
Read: 50.4 mm
